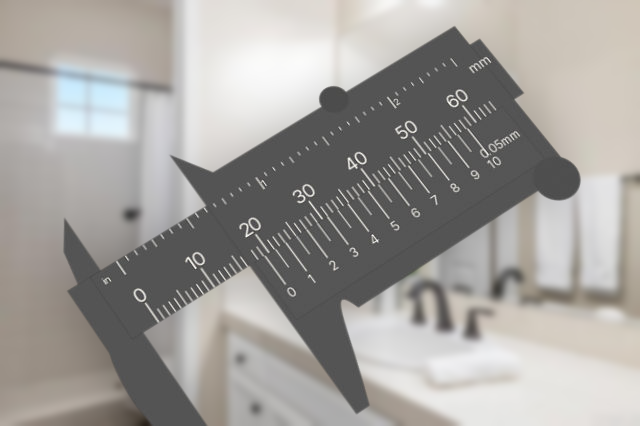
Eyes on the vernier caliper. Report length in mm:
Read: 19.2 mm
